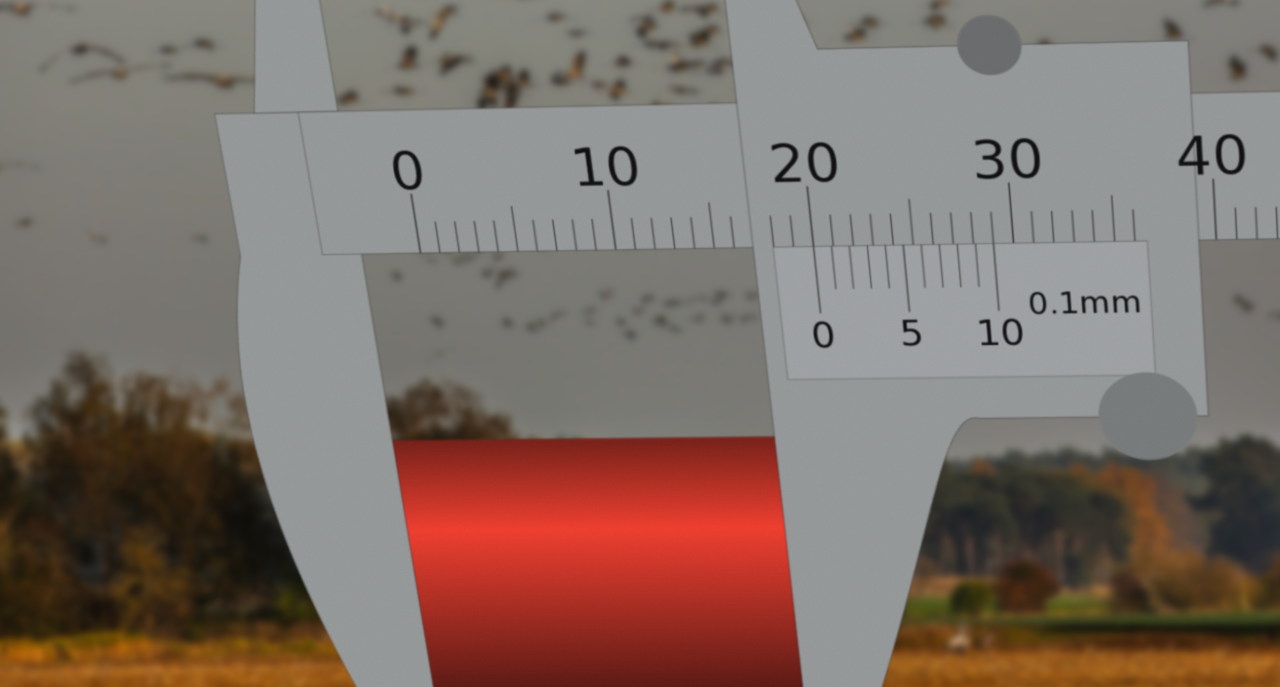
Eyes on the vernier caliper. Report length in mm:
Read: 20.0 mm
